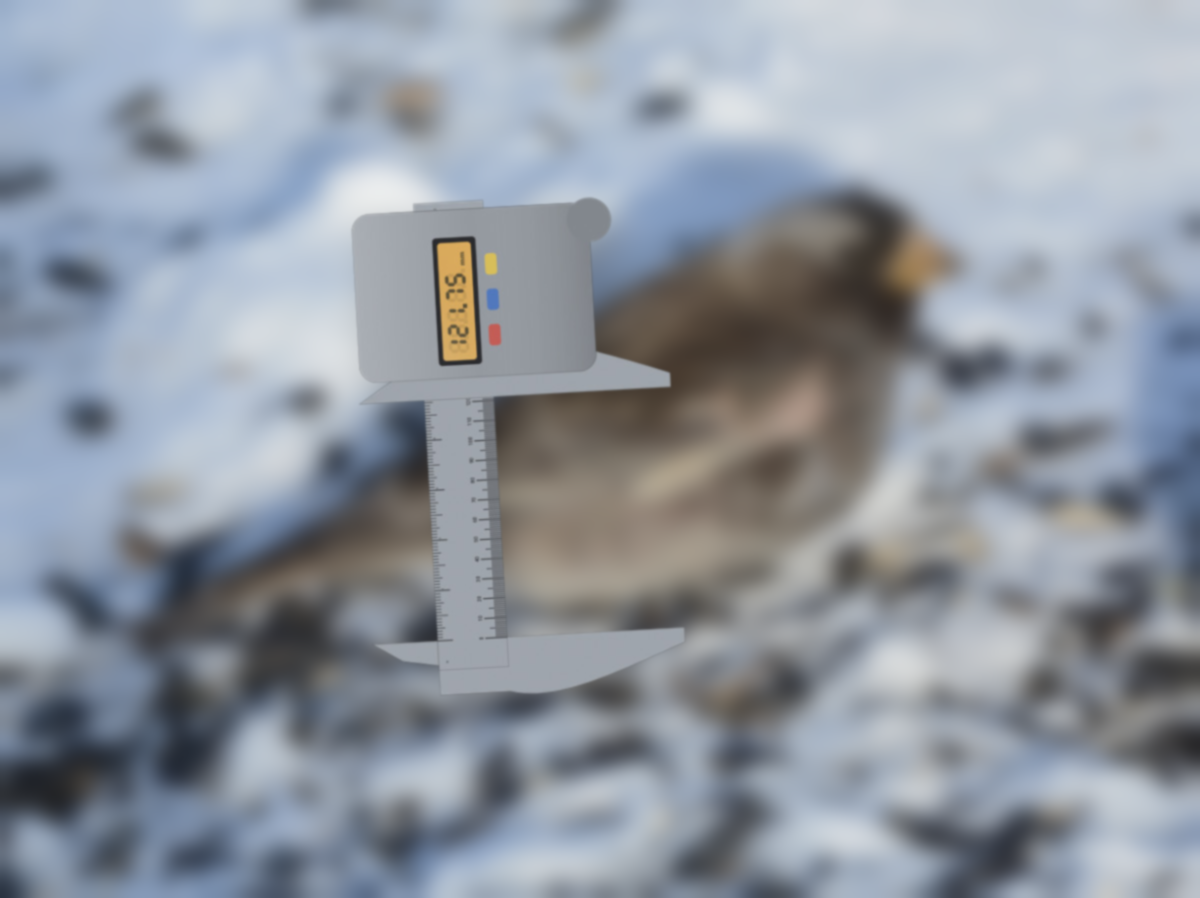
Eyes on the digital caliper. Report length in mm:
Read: 121.75 mm
